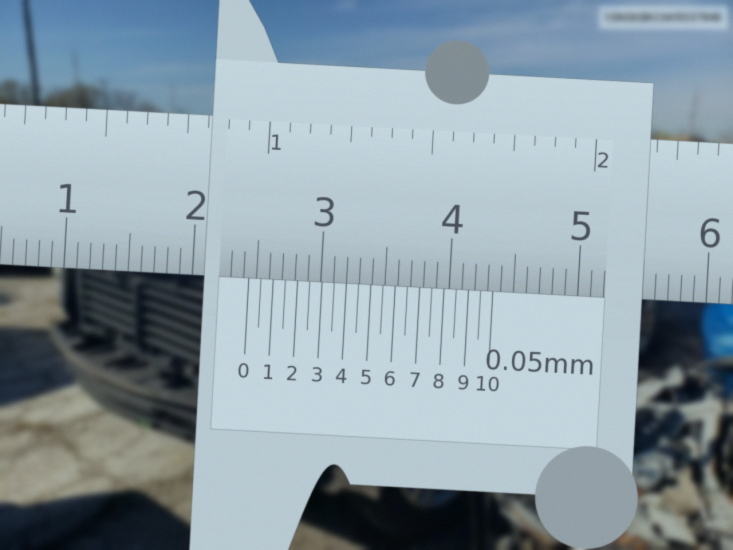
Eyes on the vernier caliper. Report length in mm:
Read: 24.4 mm
